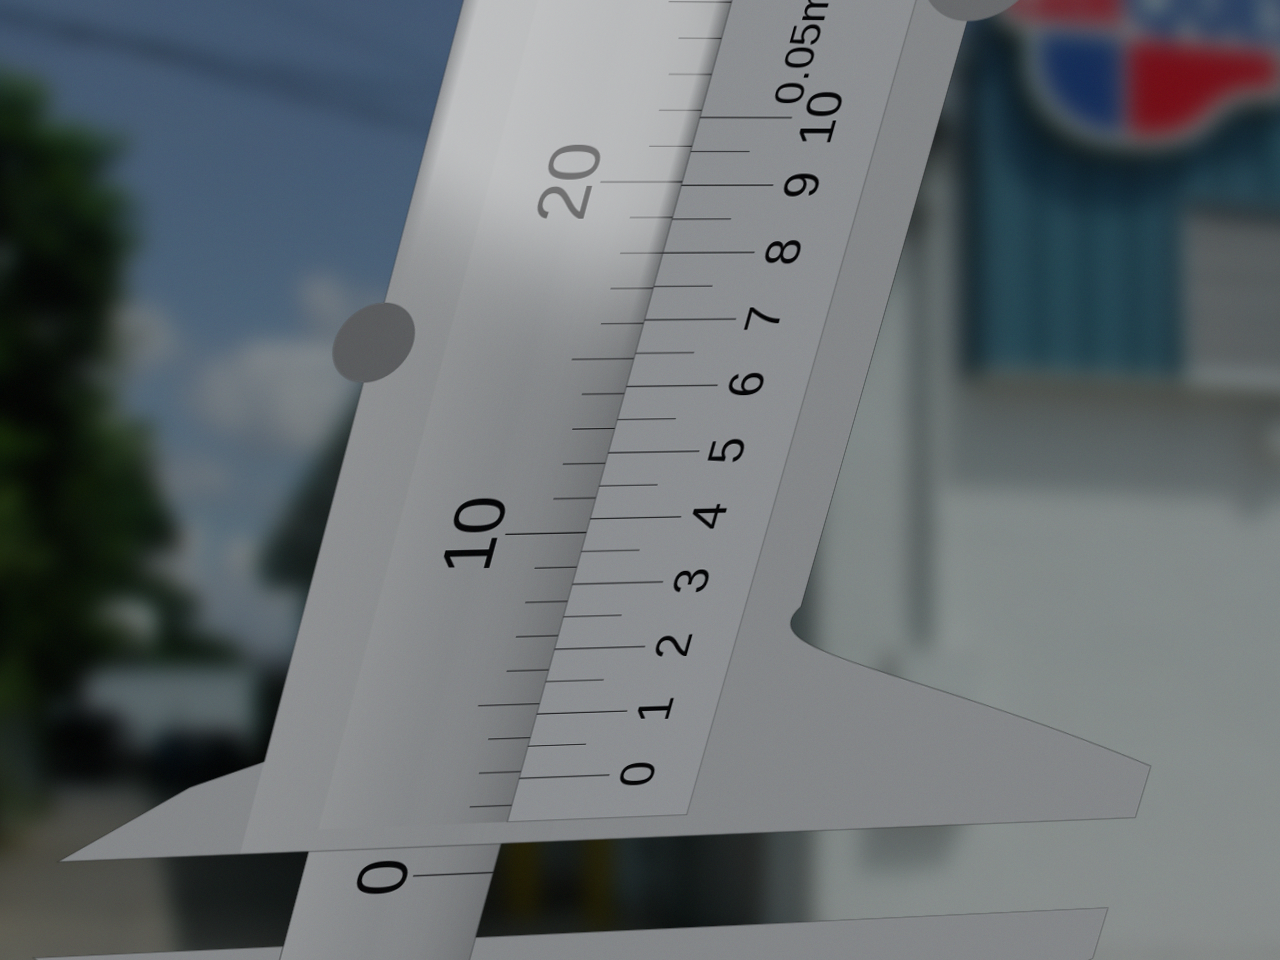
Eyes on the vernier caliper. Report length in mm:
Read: 2.80 mm
